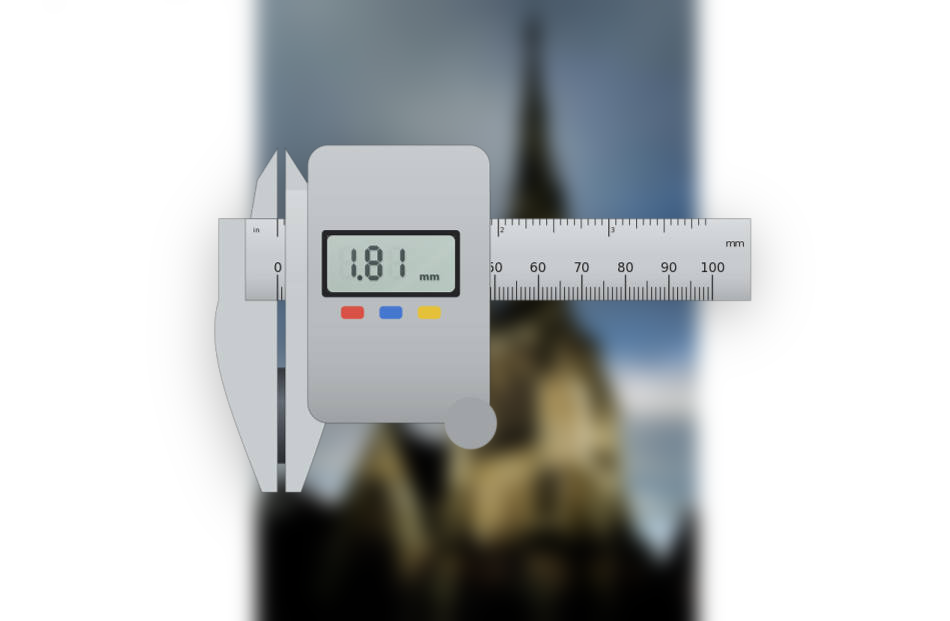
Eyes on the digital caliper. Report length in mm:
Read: 1.81 mm
